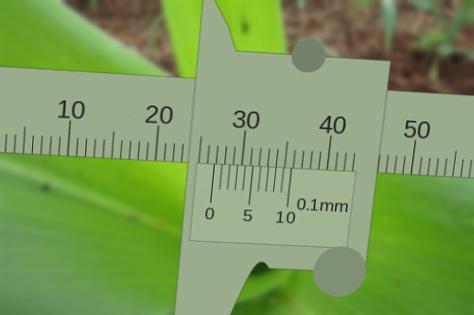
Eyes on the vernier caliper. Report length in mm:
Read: 26.8 mm
